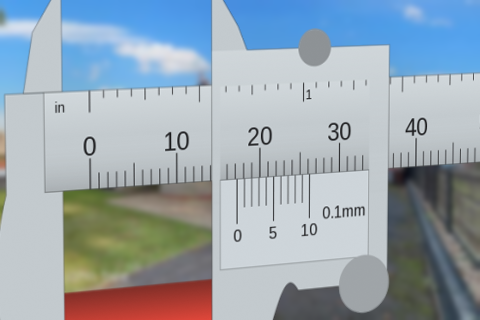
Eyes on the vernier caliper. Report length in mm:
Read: 17.2 mm
